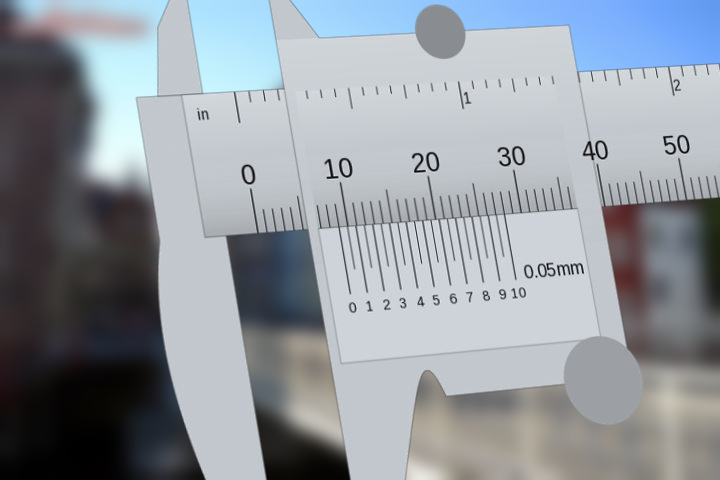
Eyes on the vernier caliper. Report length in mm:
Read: 9.0 mm
